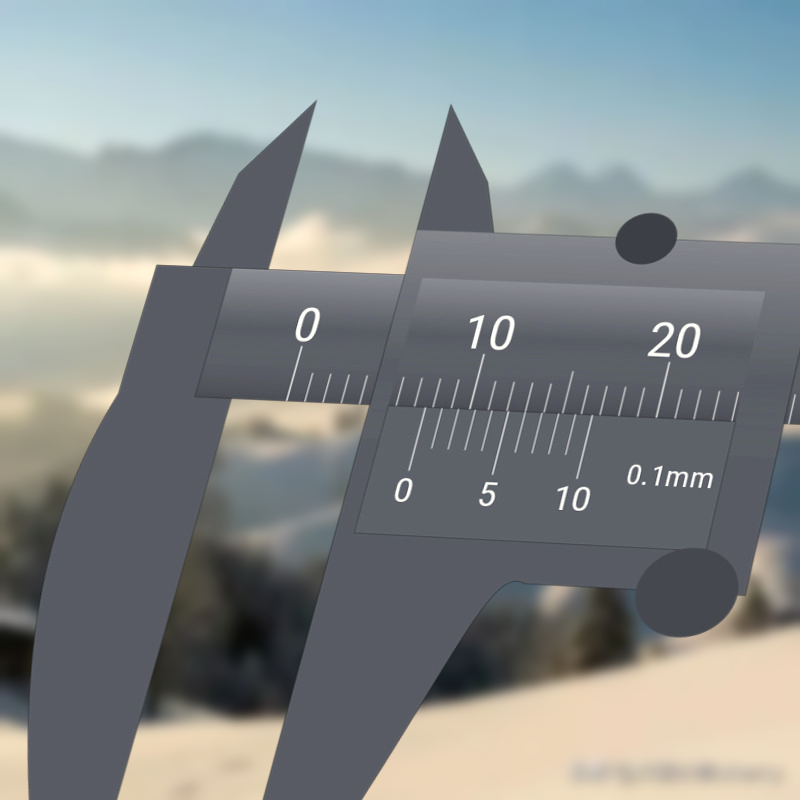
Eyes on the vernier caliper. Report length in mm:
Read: 7.6 mm
